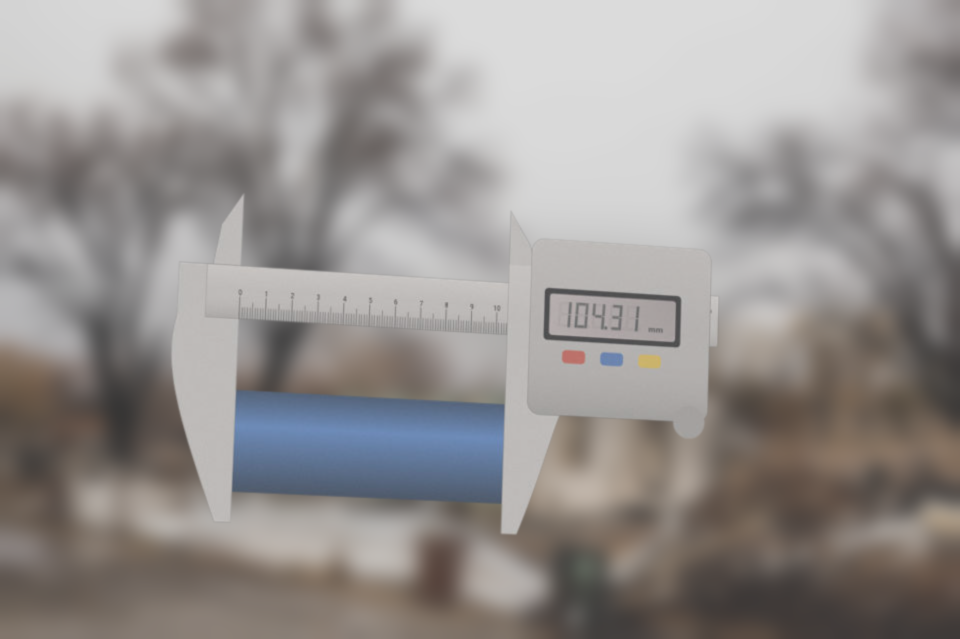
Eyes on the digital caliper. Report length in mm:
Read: 104.31 mm
